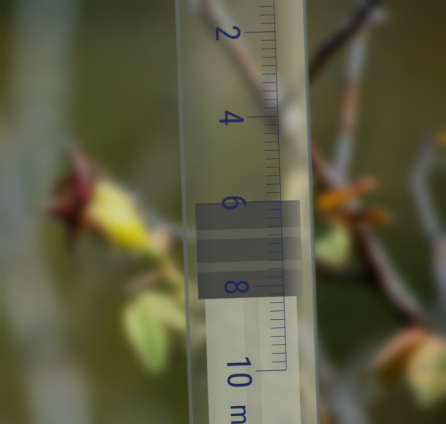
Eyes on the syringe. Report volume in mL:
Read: 6 mL
